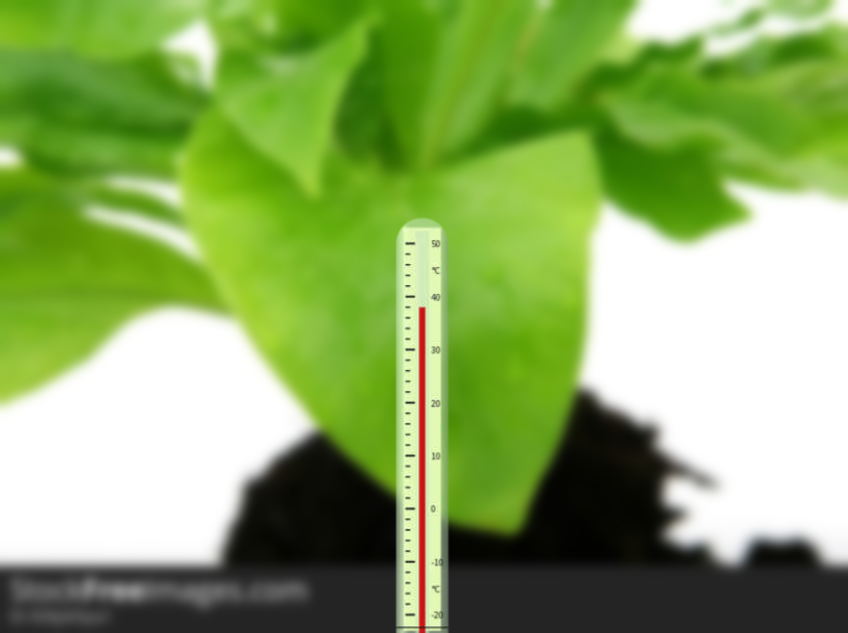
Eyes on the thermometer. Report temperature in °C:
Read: 38 °C
